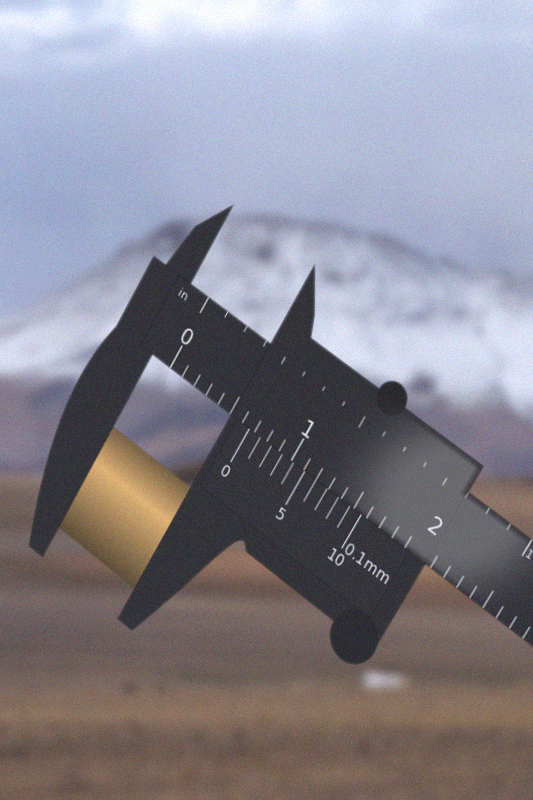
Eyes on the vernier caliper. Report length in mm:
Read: 6.6 mm
